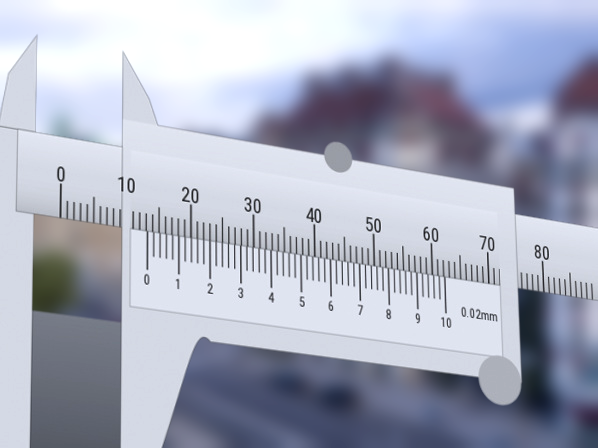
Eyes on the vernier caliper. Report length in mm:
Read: 13.2 mm
